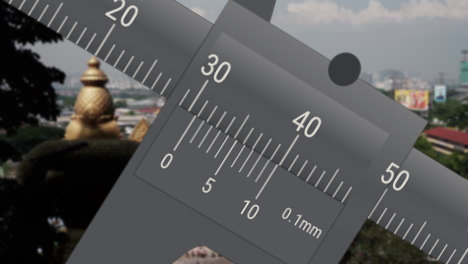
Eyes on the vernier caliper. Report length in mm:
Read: 30.8 mm
